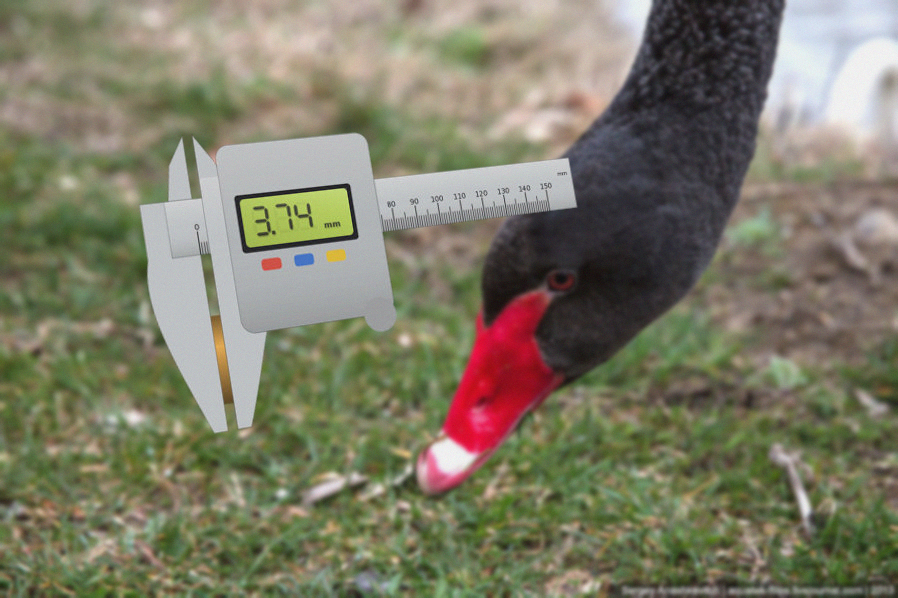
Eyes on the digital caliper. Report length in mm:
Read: 3.74 mm
